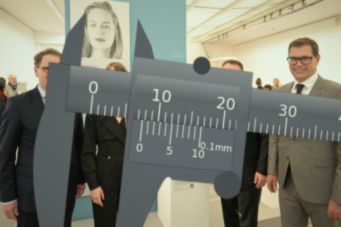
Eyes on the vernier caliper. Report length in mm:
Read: 7.6 mm
